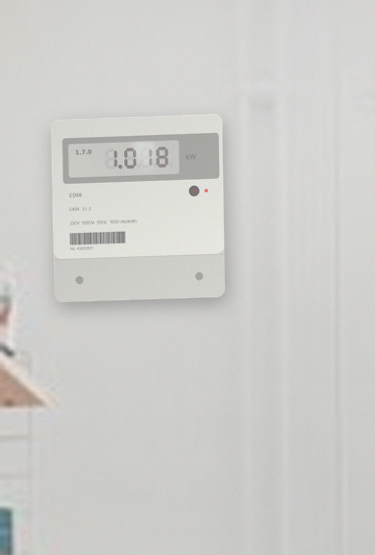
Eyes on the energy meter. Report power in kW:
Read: 1.018 kW
